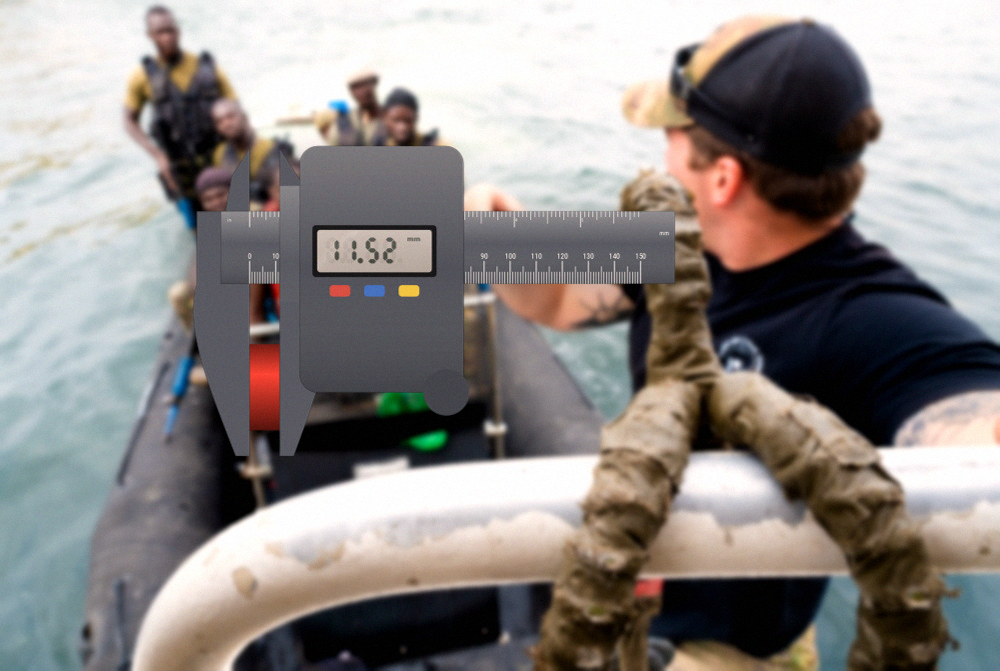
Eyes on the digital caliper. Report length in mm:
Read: 11.52 mm
